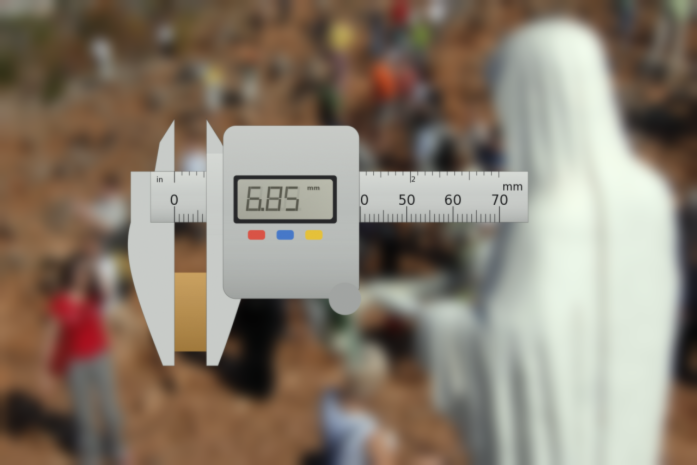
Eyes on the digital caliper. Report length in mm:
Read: 6.85 mm
